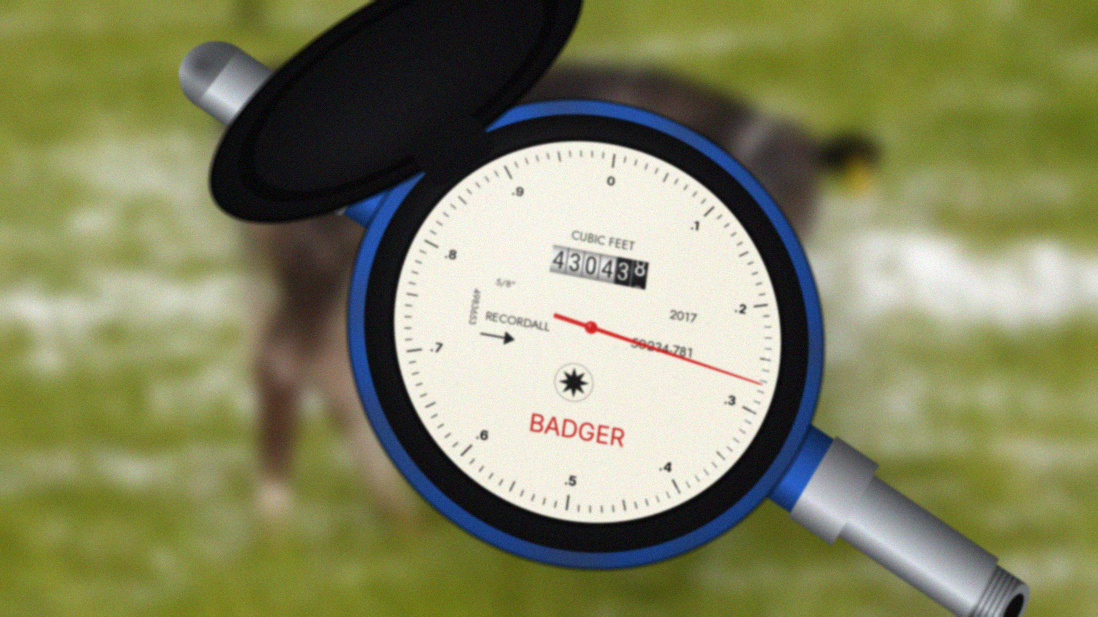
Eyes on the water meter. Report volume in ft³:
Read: 430438.27 ft³
